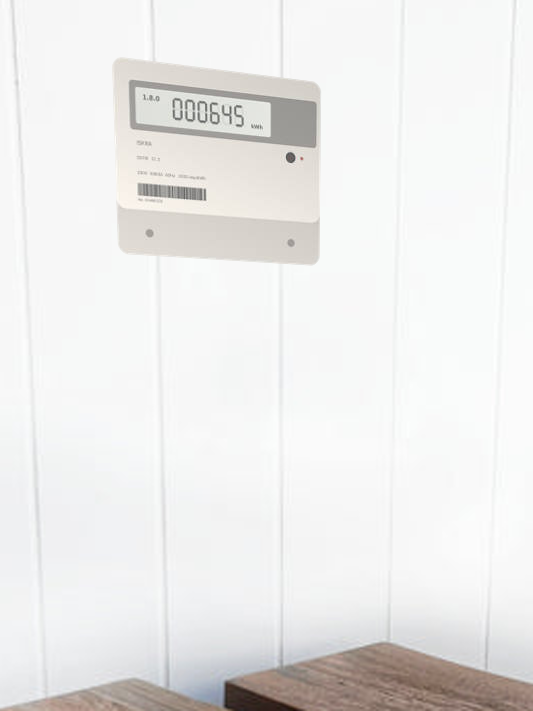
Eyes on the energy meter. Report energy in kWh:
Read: 645 kWh
